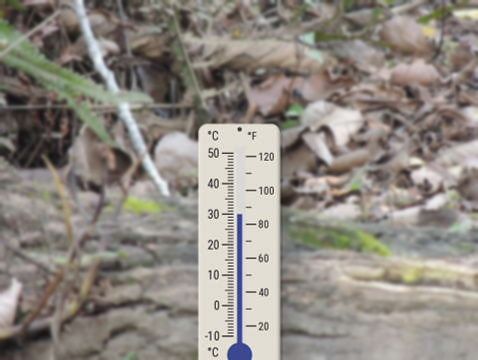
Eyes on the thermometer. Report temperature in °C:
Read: 30 °C
